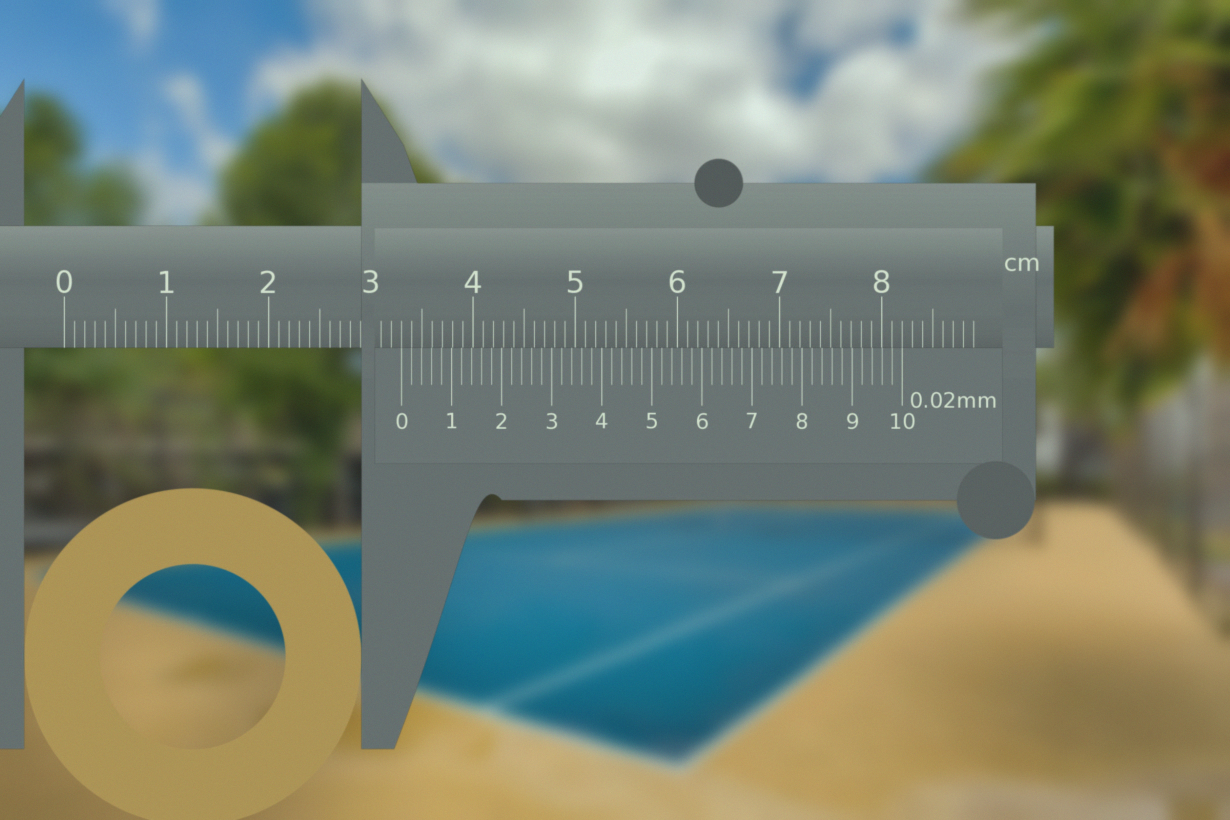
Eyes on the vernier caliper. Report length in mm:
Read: 33.0 mm
